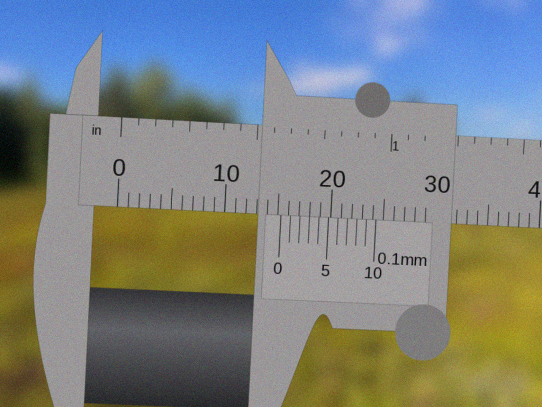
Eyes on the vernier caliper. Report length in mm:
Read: 15.3 mm
